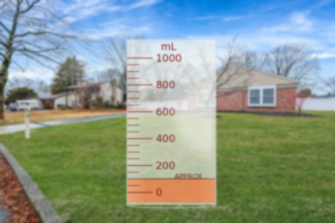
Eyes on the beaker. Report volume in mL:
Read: 100 mL
